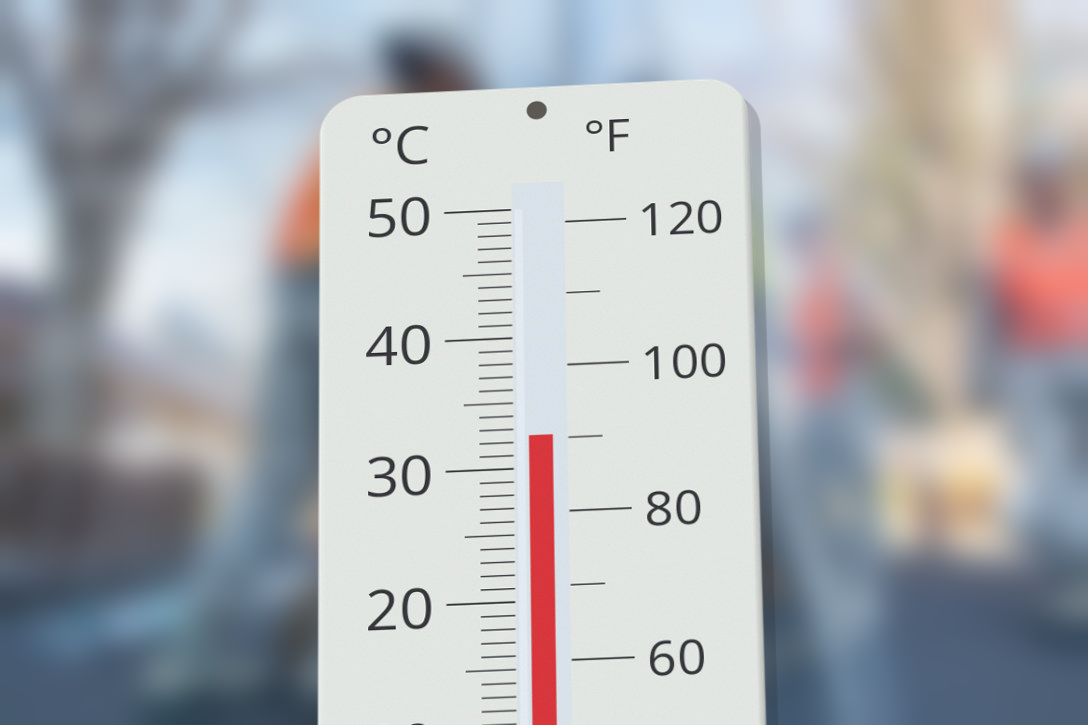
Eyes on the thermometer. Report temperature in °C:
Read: 32.5 °C
